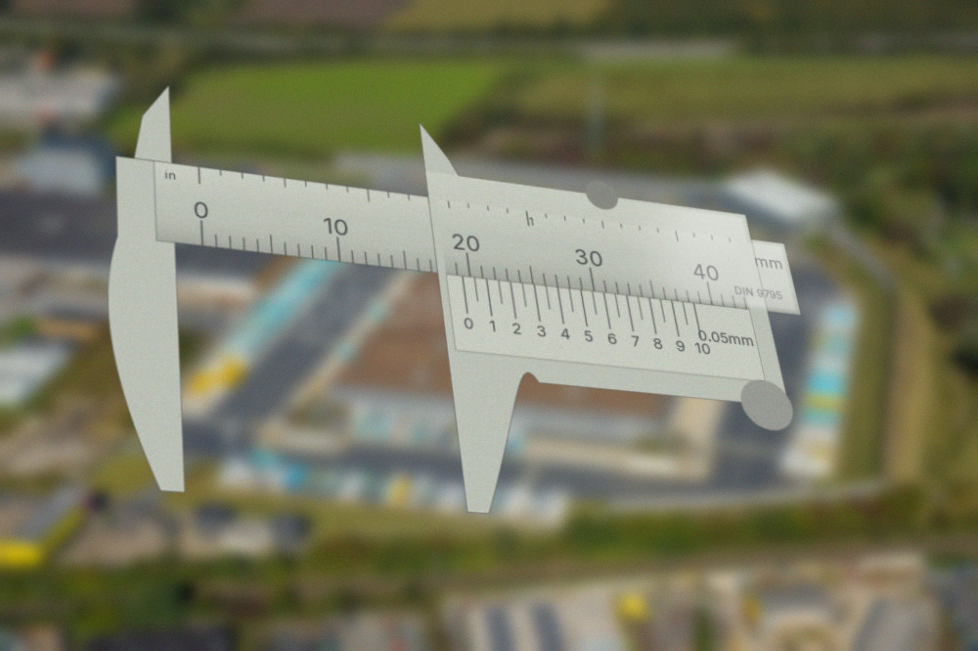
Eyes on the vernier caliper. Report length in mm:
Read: 19.4 mm
